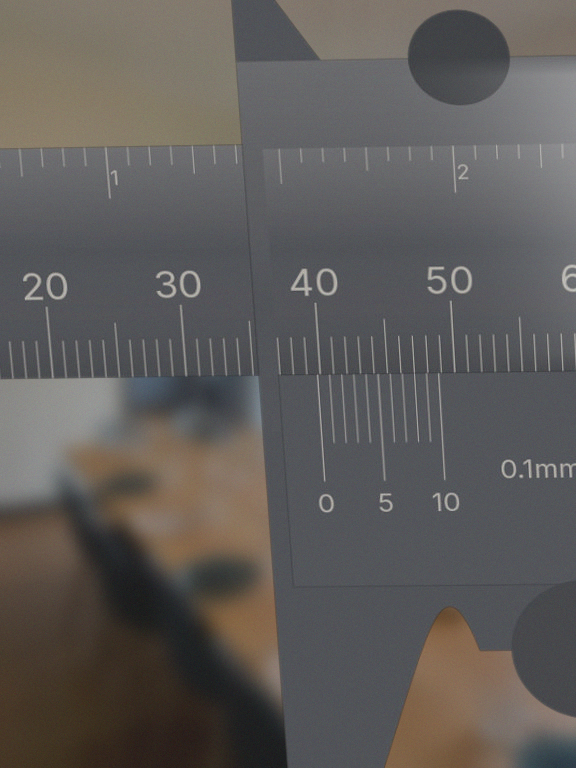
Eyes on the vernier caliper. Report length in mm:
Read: 39.8 mm
